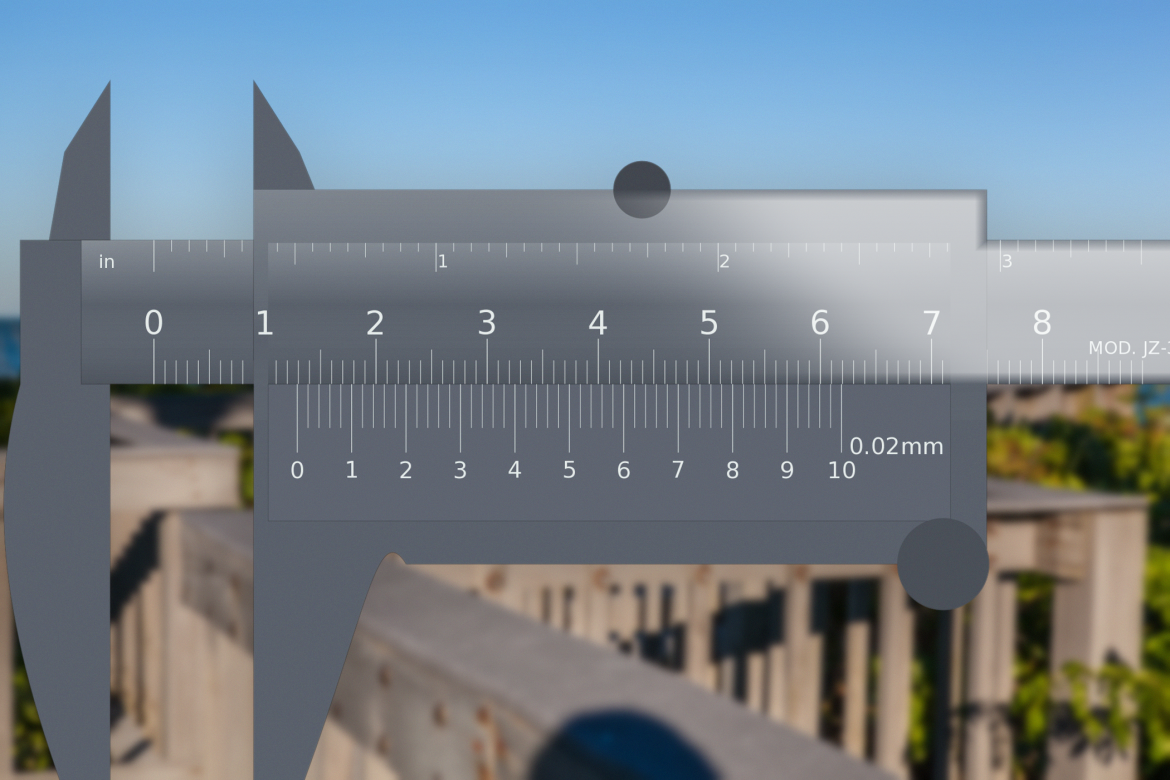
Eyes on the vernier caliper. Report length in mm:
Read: 12.9 mm
